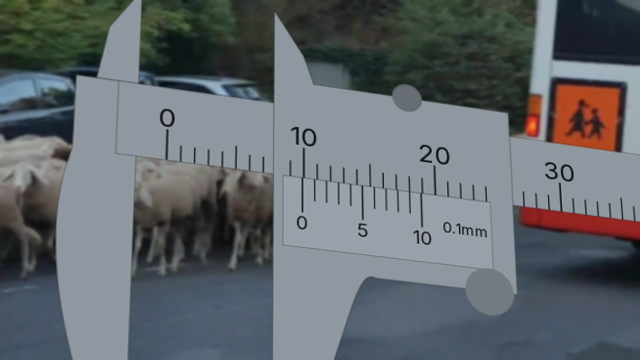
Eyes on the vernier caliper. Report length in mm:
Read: 9.9 mm
